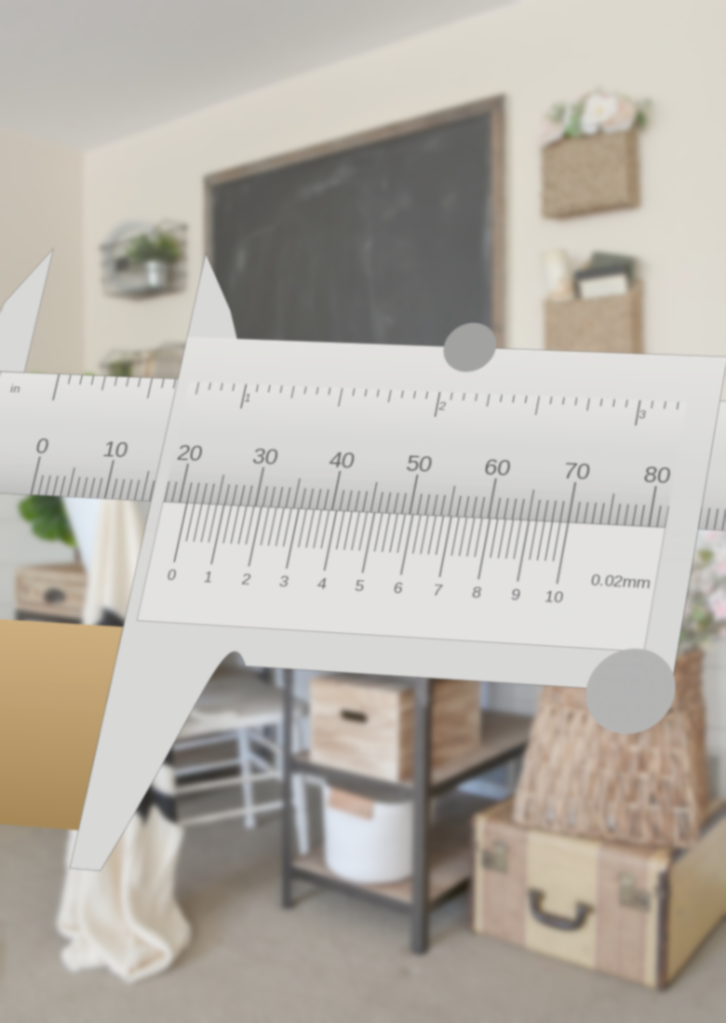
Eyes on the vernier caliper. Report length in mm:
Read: 21.0 mm
